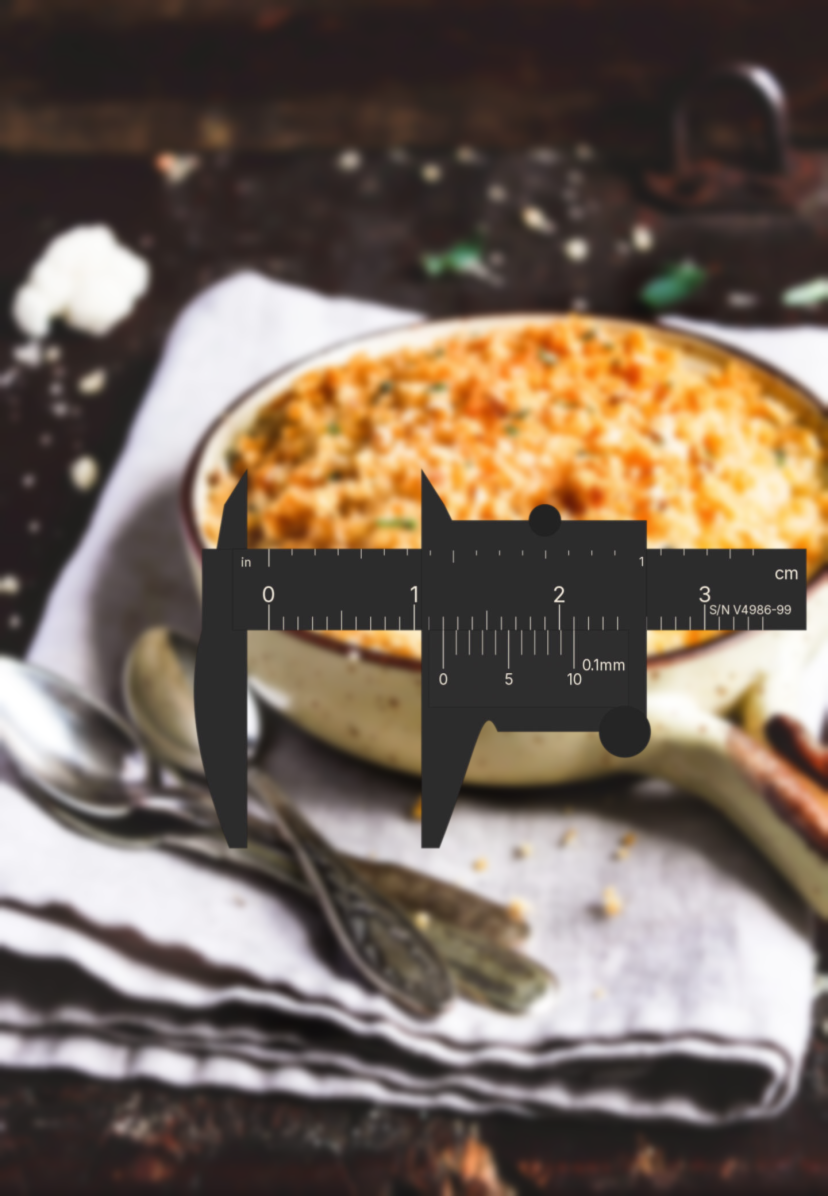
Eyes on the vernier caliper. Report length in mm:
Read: 12.0 mm
